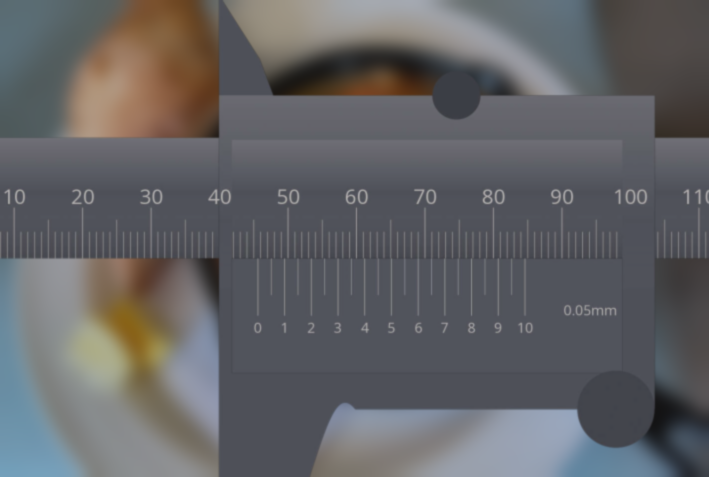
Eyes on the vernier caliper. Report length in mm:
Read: 45.6 mm
